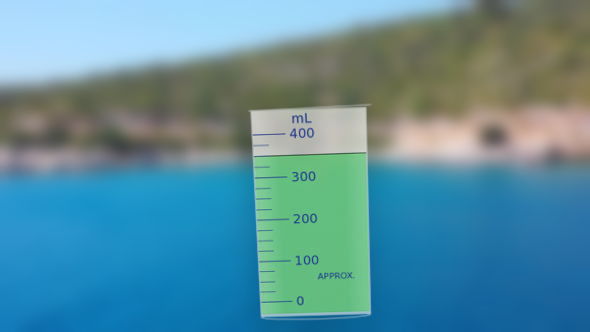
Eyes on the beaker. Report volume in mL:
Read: 350 mL
